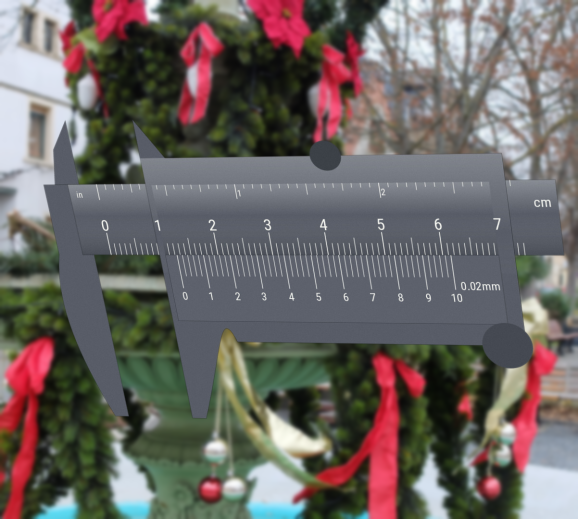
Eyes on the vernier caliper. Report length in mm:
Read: 12.4 mm
